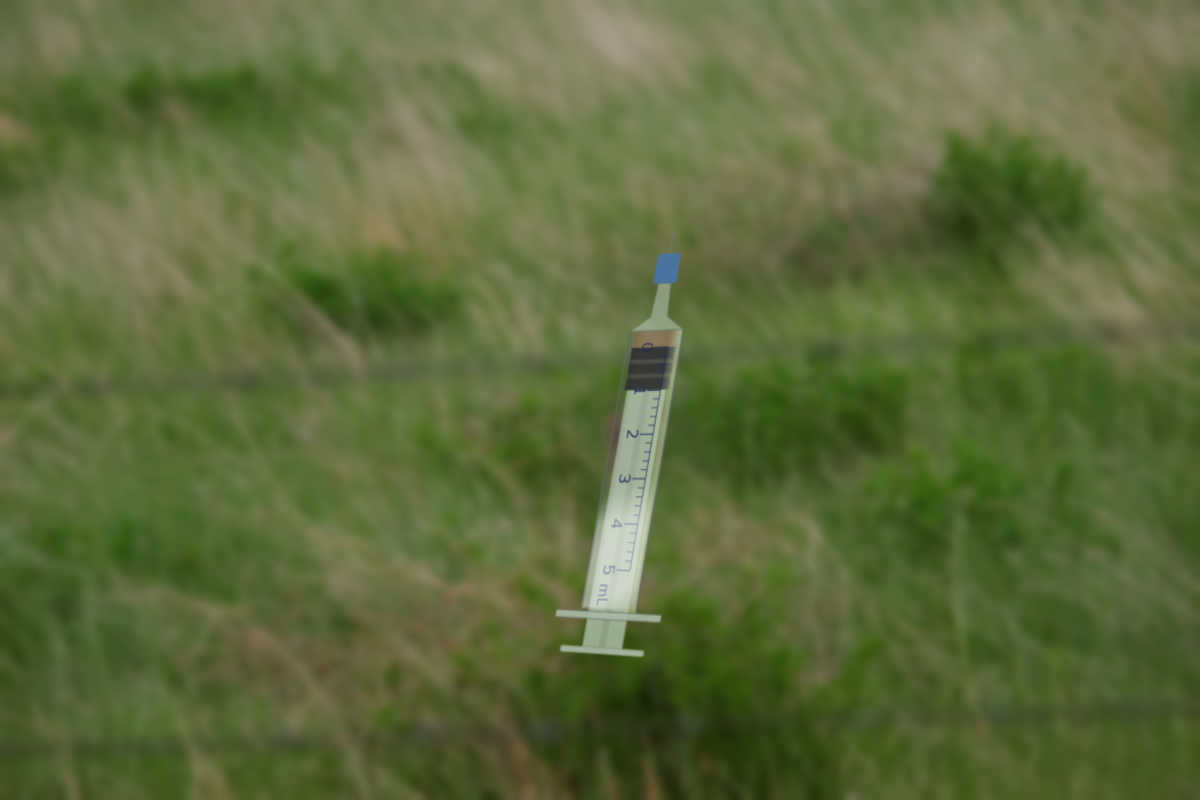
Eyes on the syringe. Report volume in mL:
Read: 0 mL
